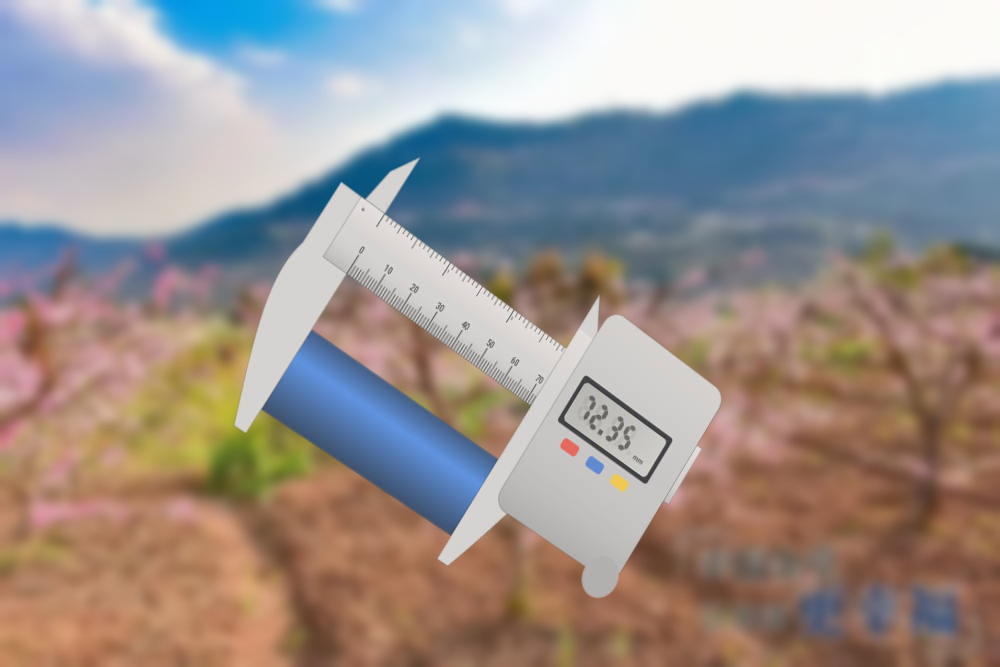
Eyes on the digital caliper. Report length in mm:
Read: 72.35 mm
